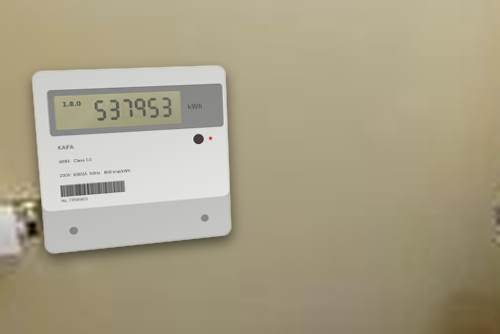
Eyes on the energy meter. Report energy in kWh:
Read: 537953 kWh
